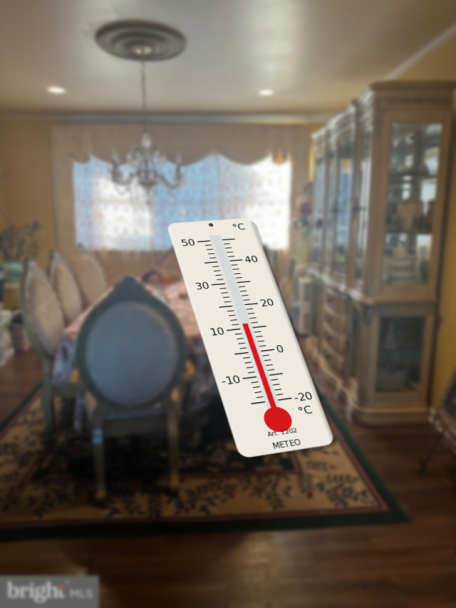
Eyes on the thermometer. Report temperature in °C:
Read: 12 °C
